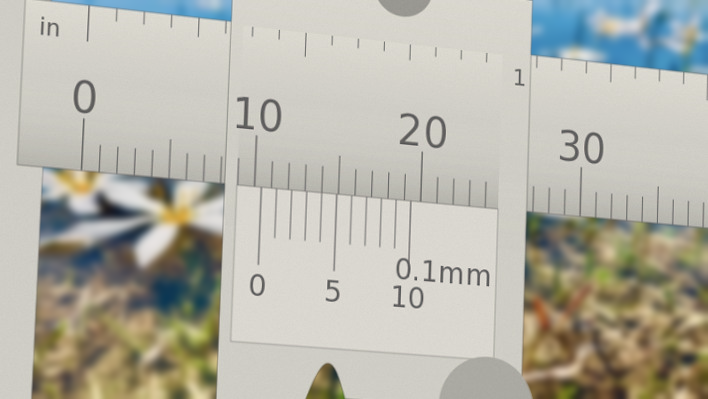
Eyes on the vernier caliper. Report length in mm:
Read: 10.4 mm
